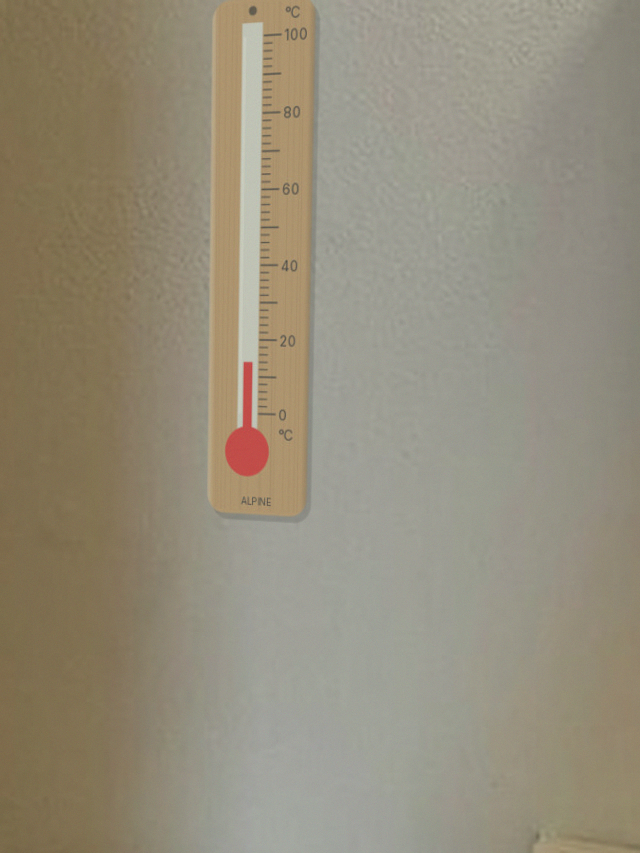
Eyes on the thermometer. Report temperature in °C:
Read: 14 °C
